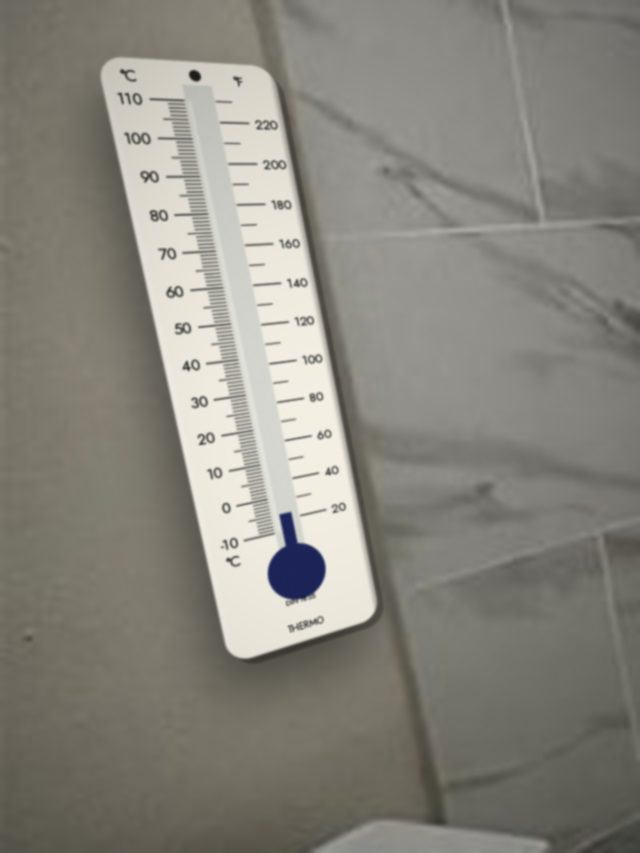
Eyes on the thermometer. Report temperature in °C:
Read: -5 °C
